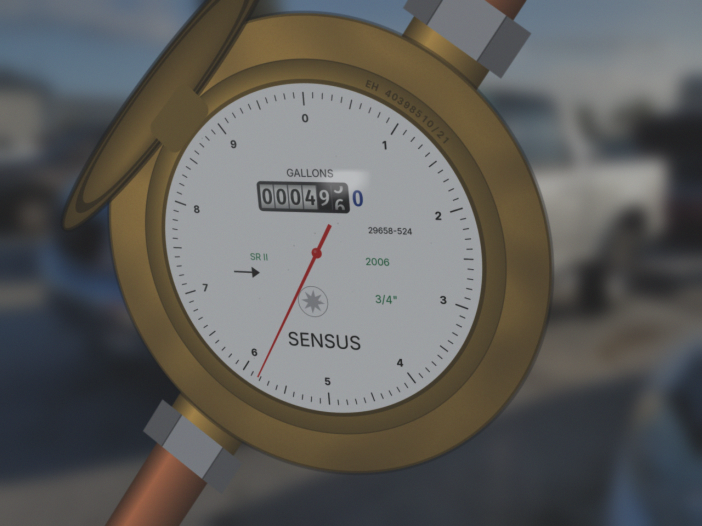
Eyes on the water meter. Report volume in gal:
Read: 4955.8 gal
